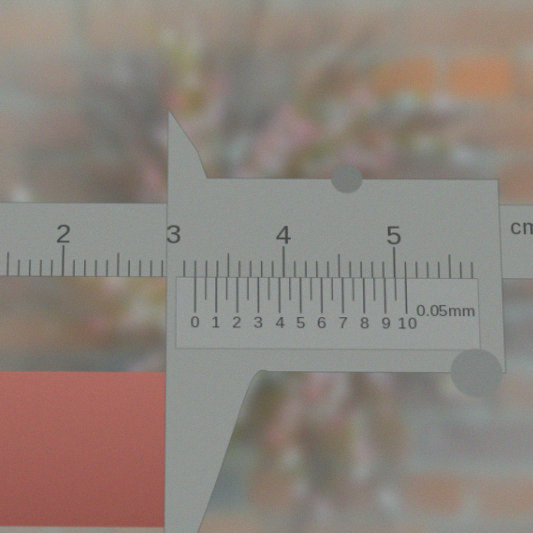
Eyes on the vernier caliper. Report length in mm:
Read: 32.0 mm
